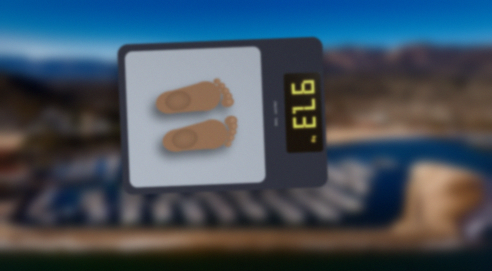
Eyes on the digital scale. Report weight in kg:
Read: 97.3 kg
